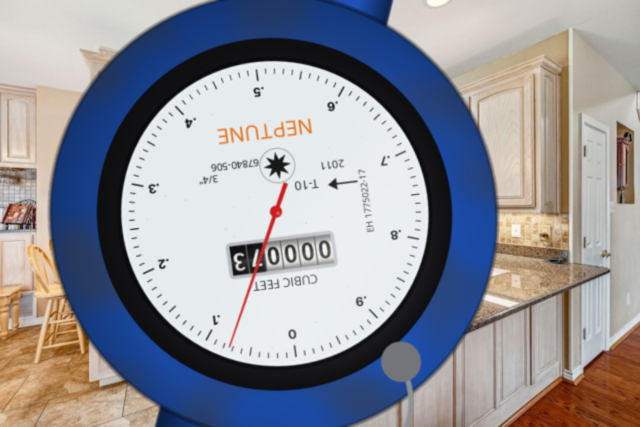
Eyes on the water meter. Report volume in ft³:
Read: 73.07 ft³
